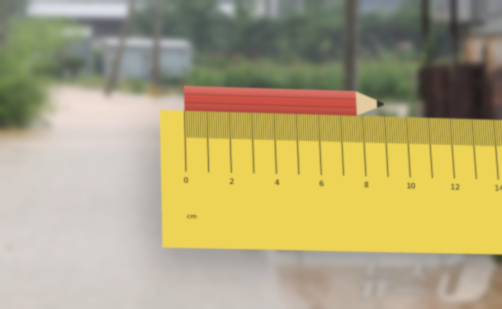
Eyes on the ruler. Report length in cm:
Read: 9 cm
